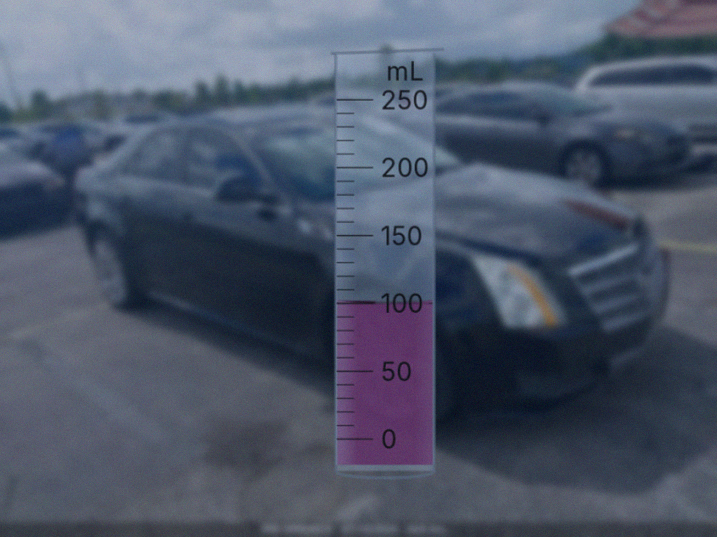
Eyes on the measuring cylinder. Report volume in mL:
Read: 100 mL
